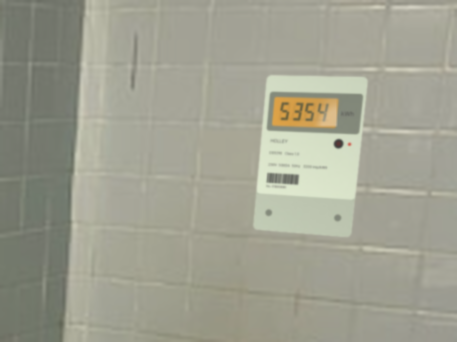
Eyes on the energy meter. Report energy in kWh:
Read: 5354 kWh
